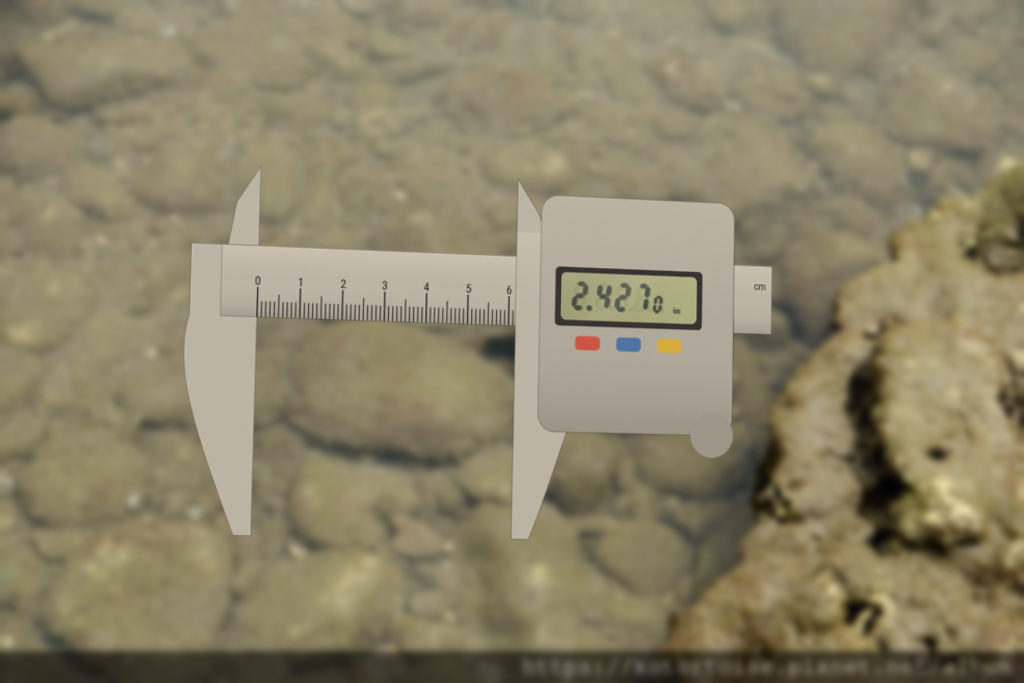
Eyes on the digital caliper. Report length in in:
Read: 2.4270 in
